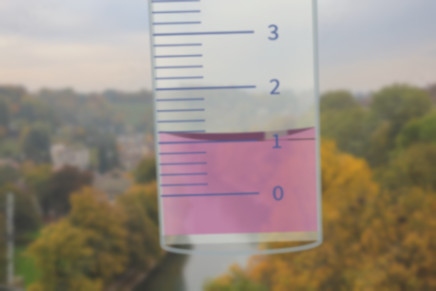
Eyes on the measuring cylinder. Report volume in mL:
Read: 1 mL
